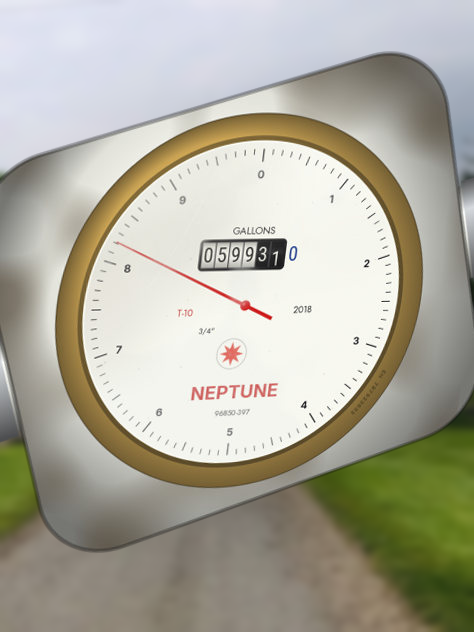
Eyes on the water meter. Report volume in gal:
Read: 599308.2 gal
